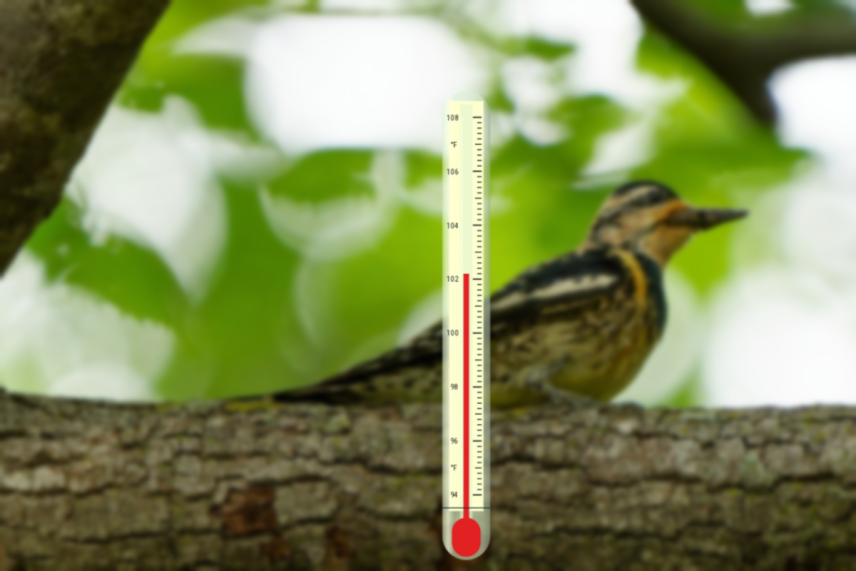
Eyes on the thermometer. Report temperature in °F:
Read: 102.2 °F
